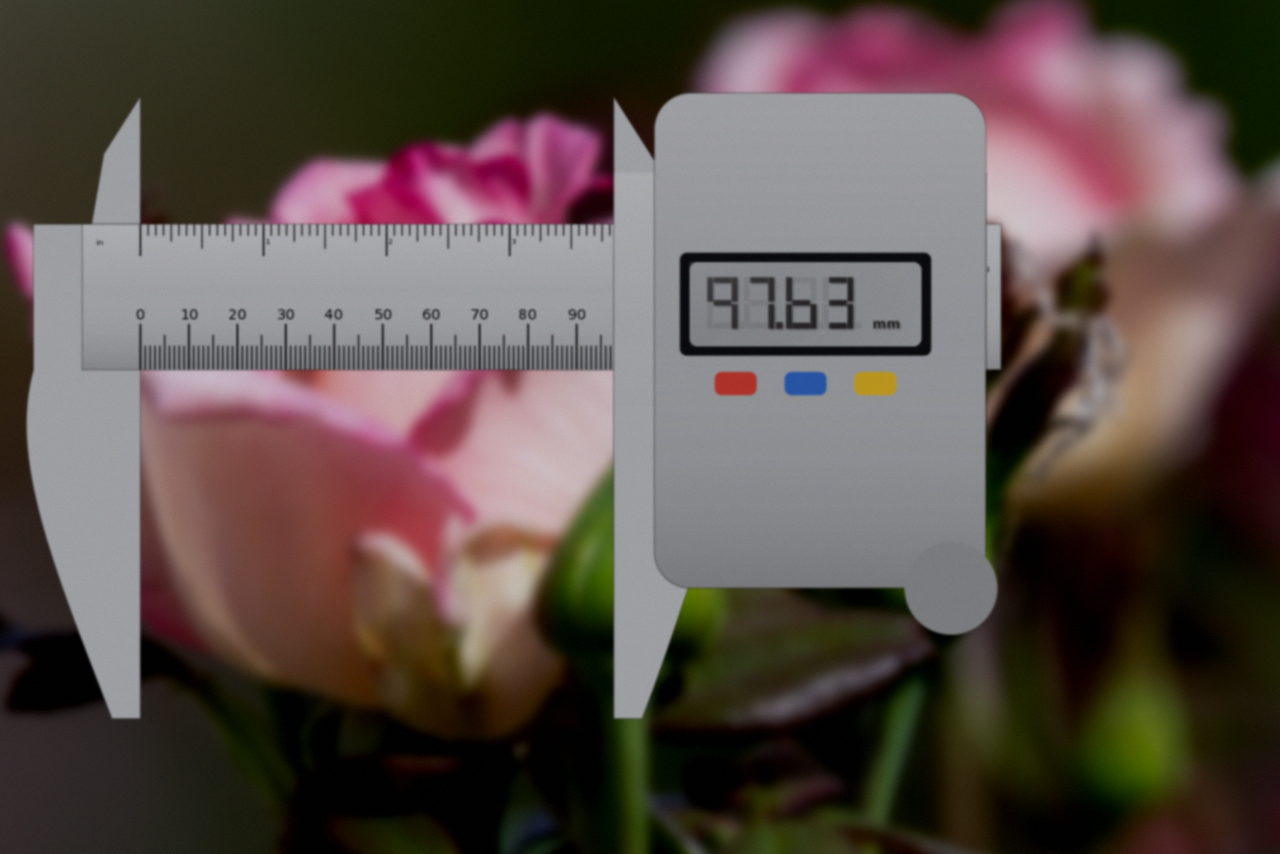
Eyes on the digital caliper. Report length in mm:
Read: 97.63 mm
